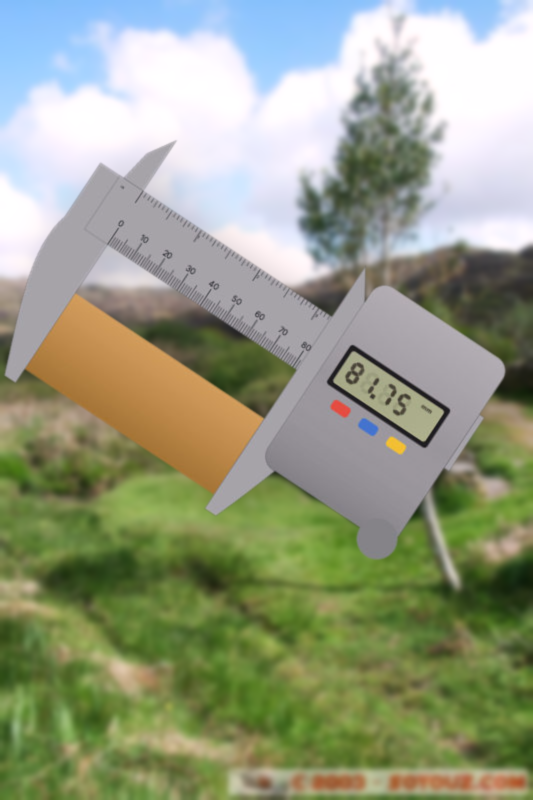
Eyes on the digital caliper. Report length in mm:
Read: 81.75 mm
